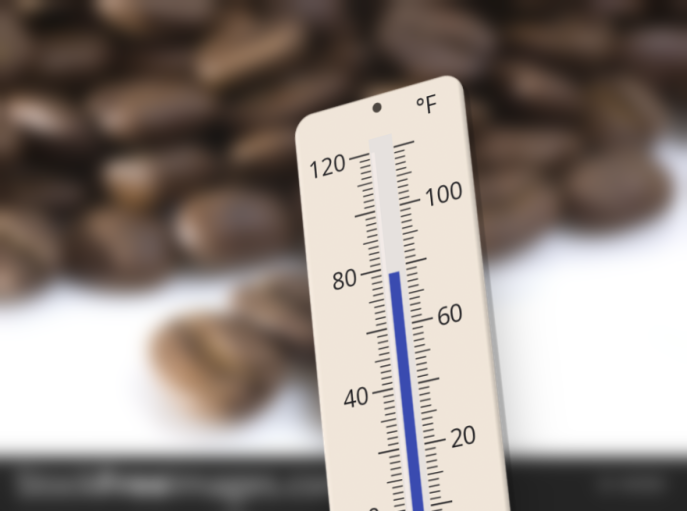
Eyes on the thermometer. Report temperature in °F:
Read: 78 °F
